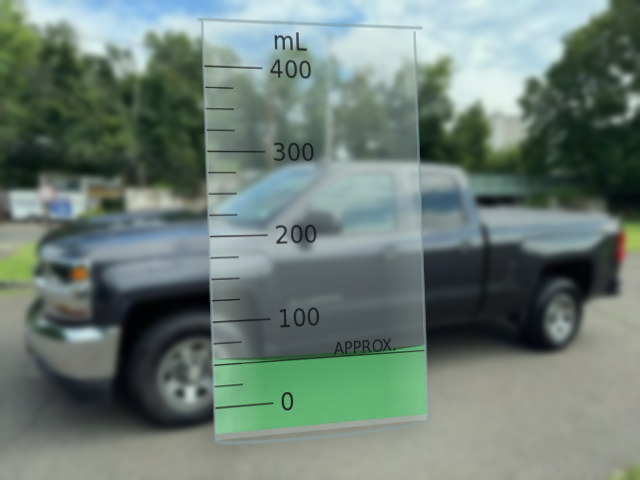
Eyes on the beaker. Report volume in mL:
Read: 50 mL
